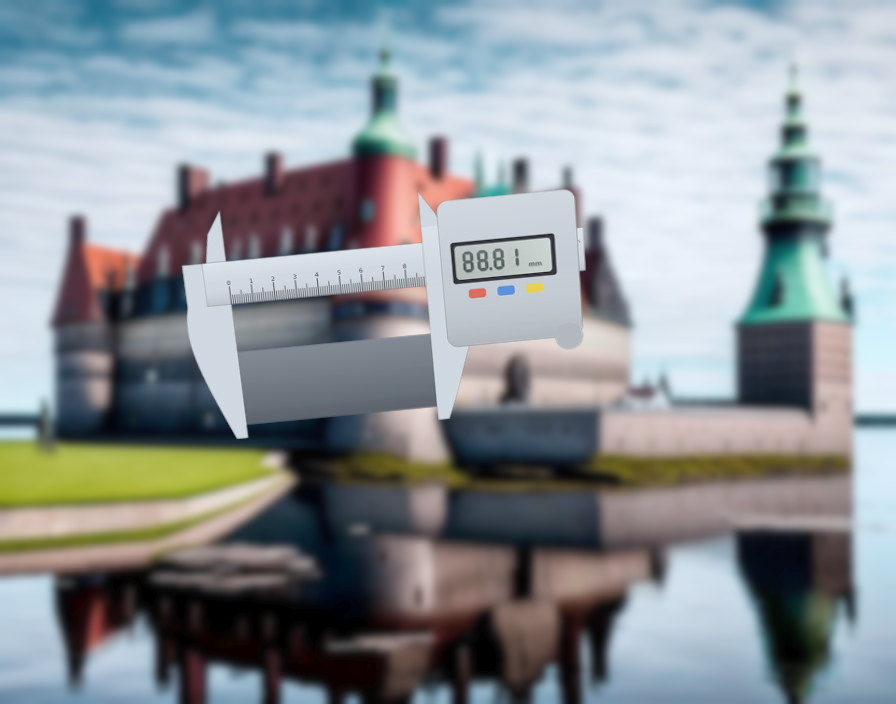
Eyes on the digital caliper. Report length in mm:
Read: 88.81 mm
